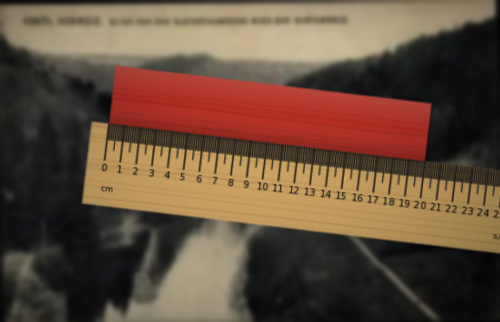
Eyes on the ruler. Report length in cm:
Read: 20 cm
